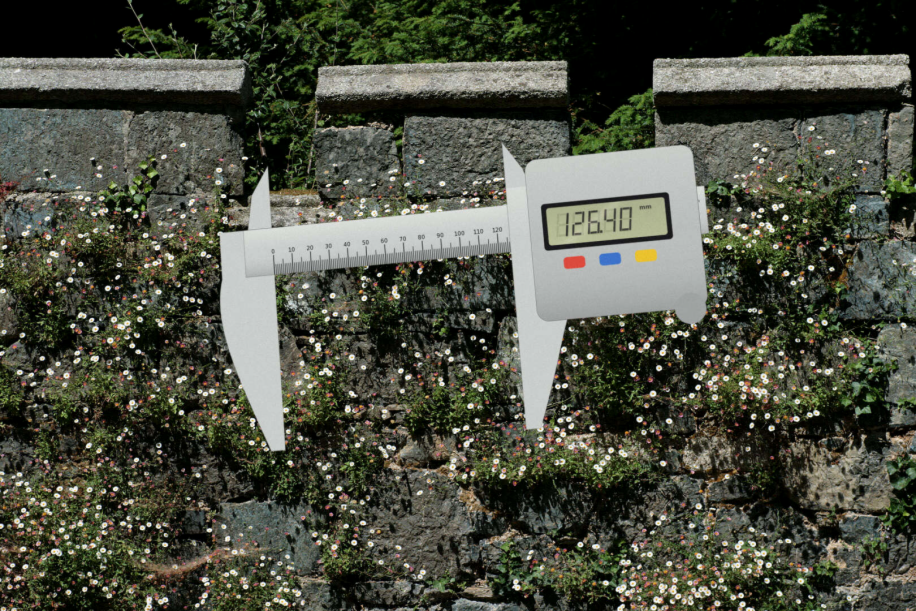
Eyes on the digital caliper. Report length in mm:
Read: 126.40 mm
